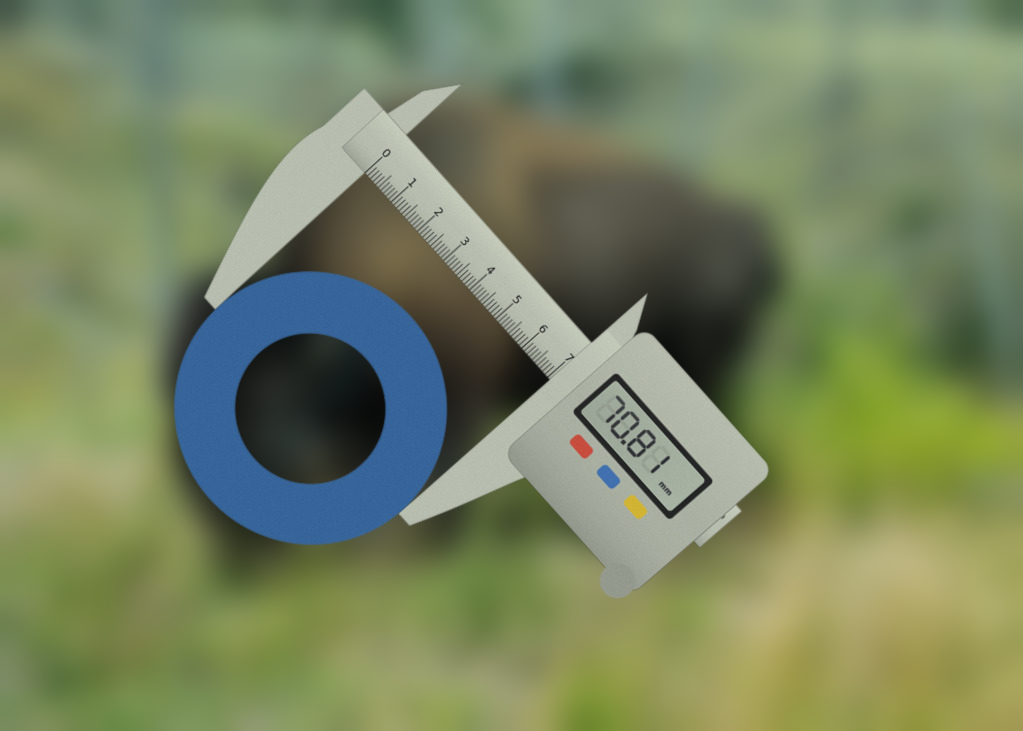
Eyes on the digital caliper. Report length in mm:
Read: 70.81 mm
